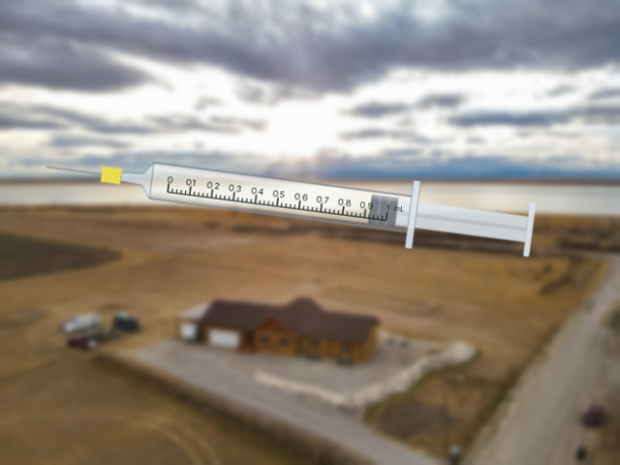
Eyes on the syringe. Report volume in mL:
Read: 0.92 mL
